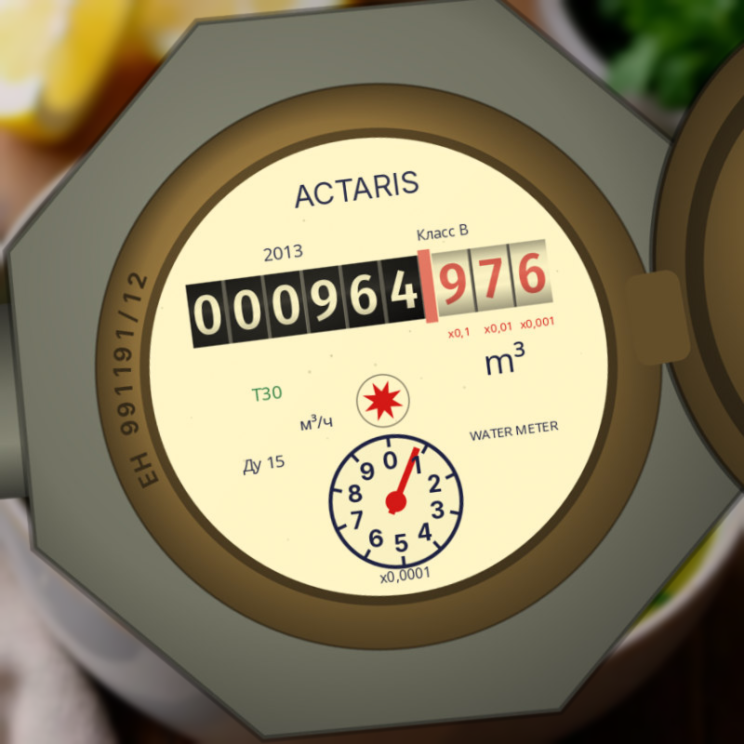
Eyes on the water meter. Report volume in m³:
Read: 964.9760 m³
